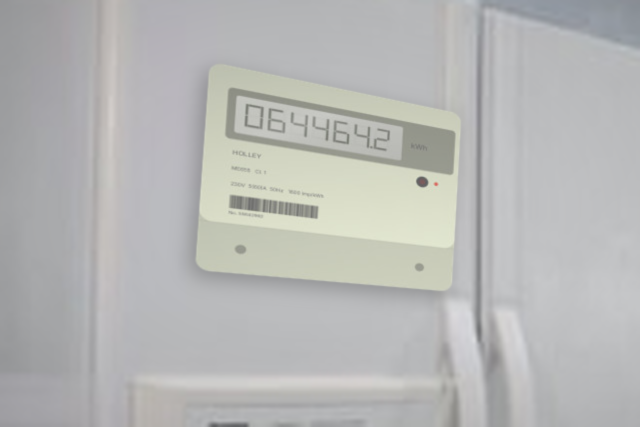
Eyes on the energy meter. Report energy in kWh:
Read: 64464.2 kWh
